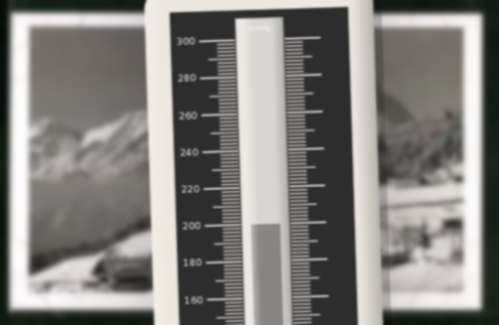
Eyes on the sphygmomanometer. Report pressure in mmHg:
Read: 200 mmHg
